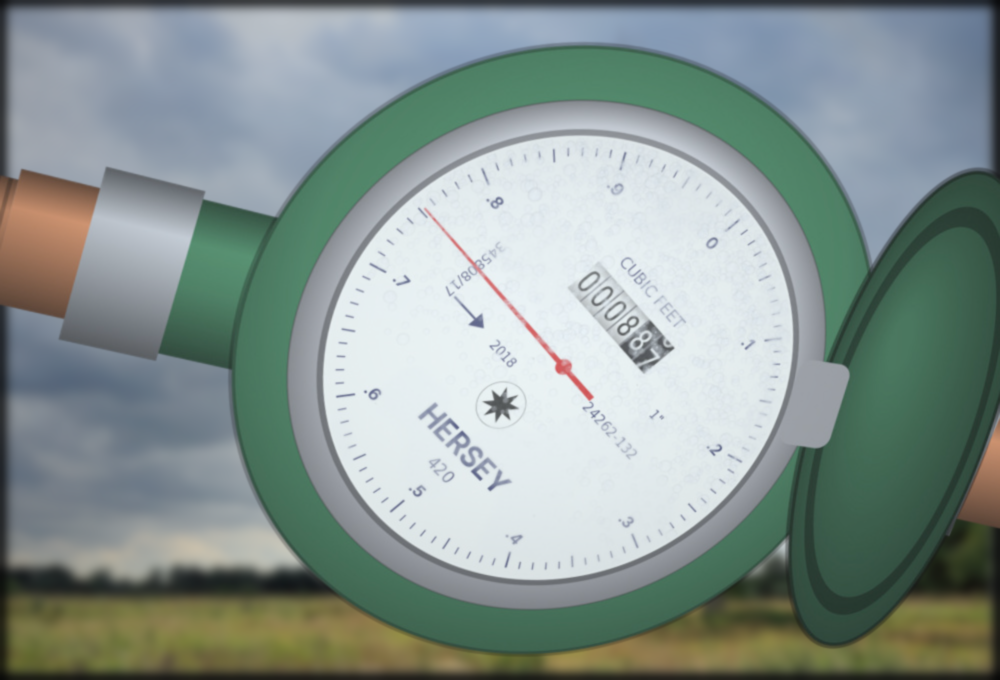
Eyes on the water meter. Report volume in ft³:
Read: 886.75 ft³
